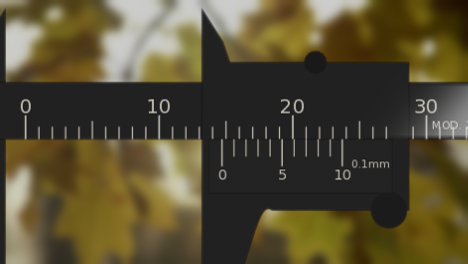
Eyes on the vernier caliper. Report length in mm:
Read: 14.7 mm
